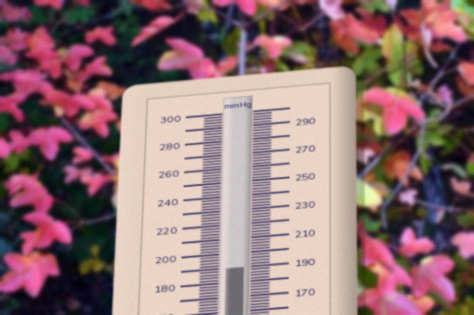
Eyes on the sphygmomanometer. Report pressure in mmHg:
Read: 190 mmHg
